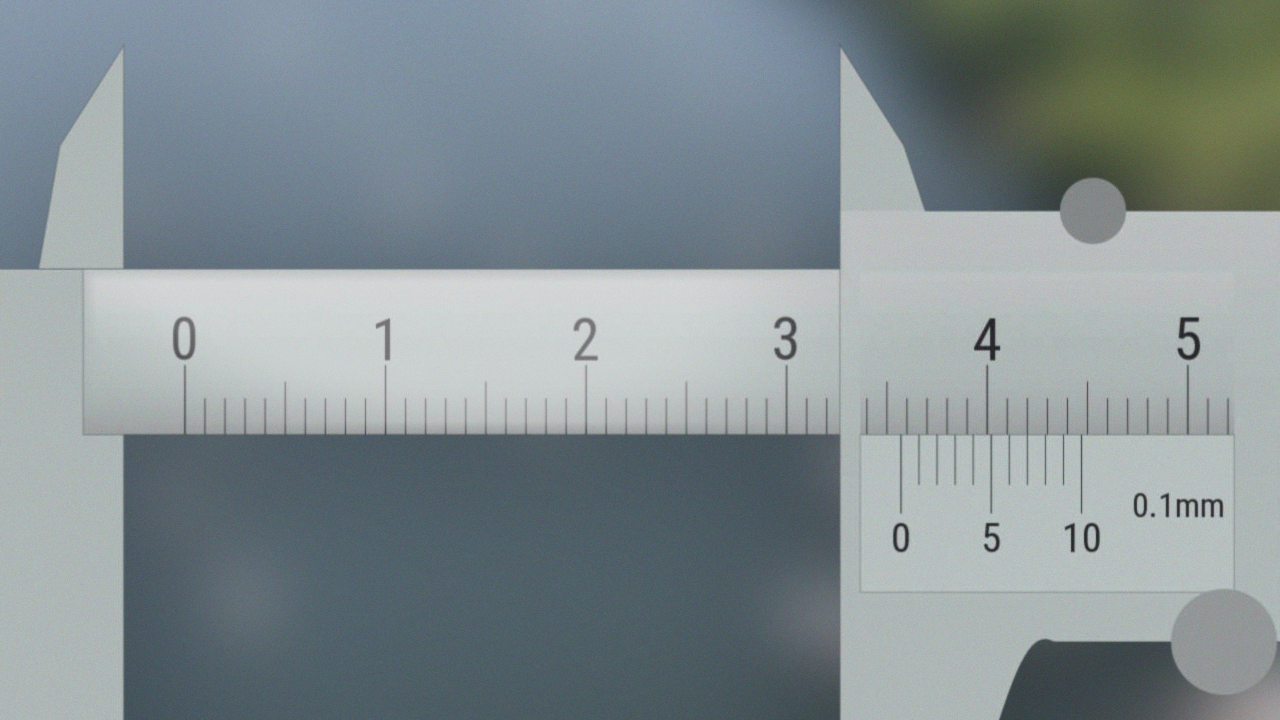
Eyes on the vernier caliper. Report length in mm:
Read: 35.7 mm
